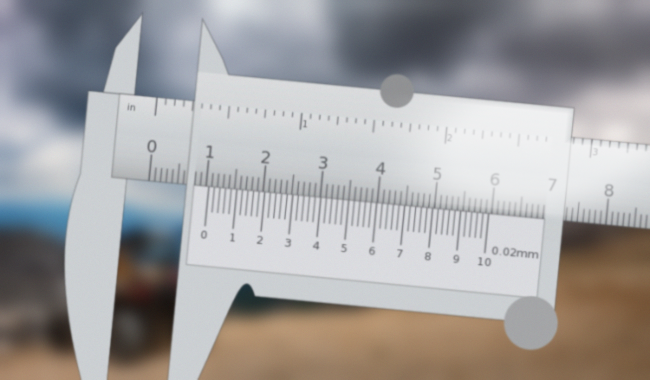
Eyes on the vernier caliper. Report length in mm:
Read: 10.5 mm
